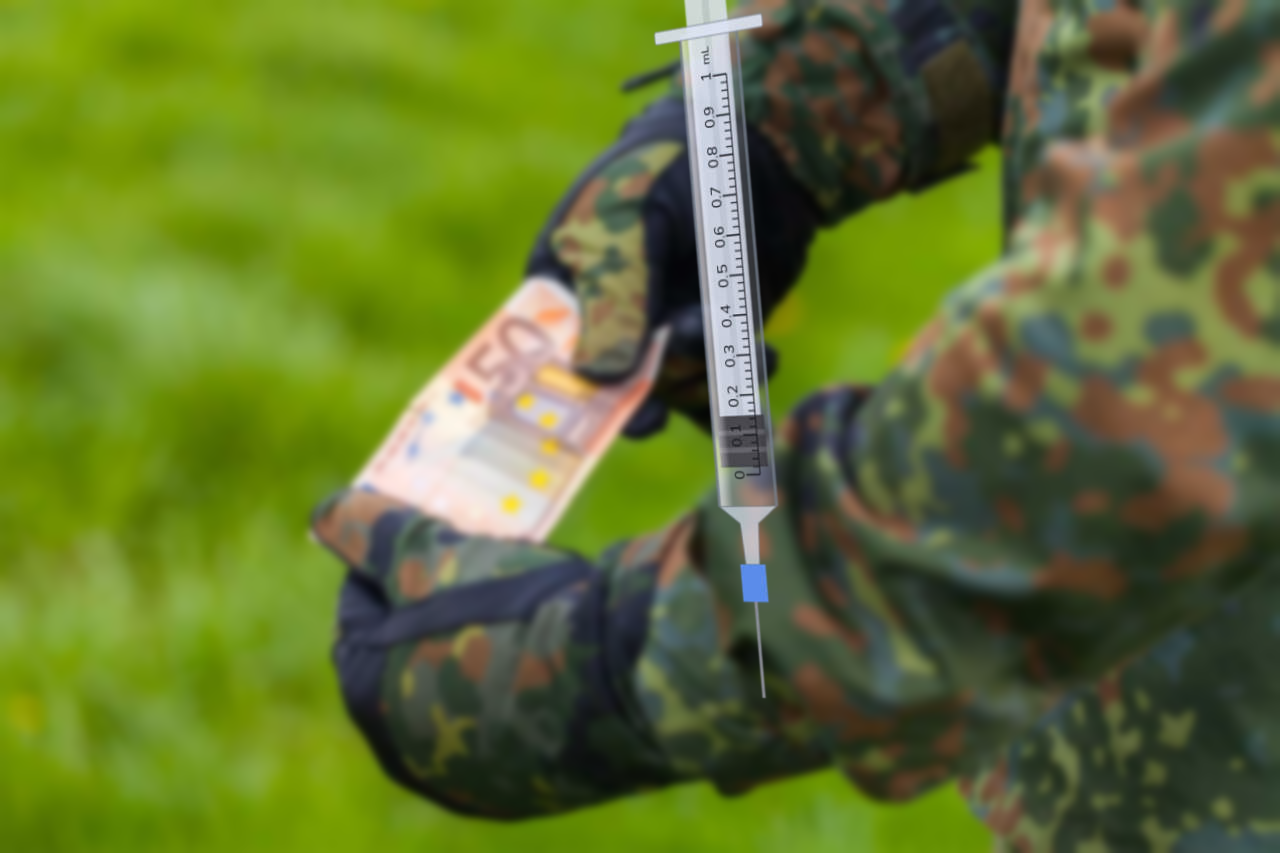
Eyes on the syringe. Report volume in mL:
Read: 0.02 mL
